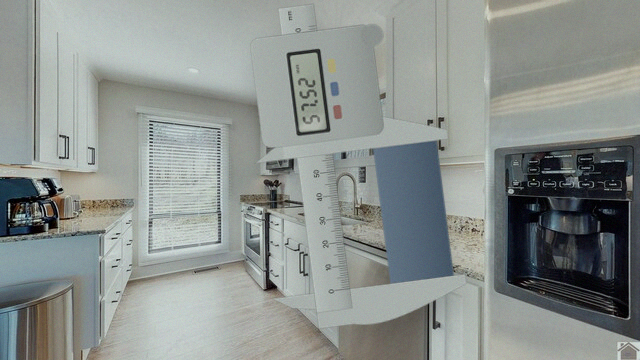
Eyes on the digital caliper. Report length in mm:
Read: 57.52 mm
